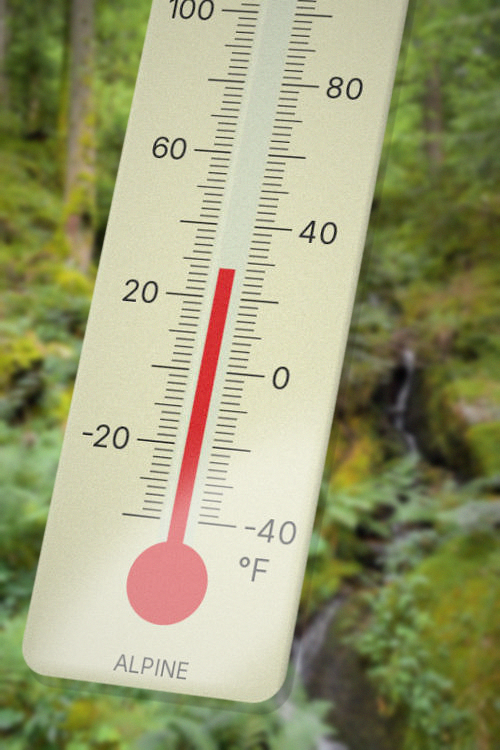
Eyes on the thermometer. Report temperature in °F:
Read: 28 °F
